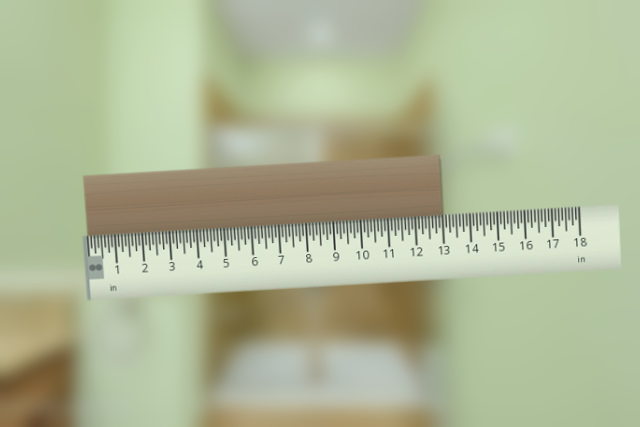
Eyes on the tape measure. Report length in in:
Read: 13 in
